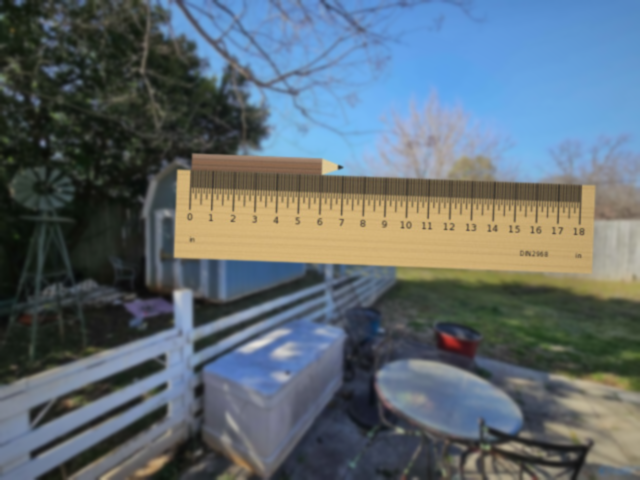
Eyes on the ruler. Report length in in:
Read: 7 in
